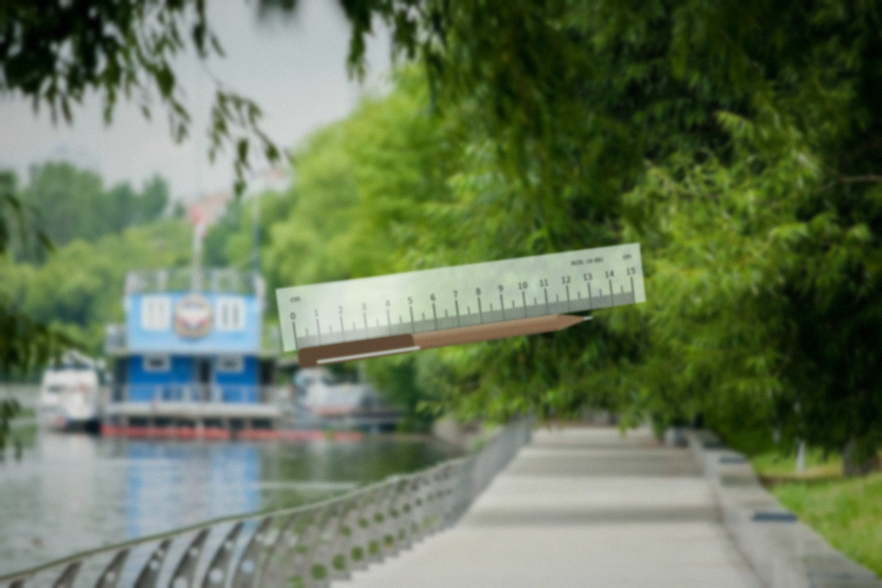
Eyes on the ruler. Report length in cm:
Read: 13 cm
